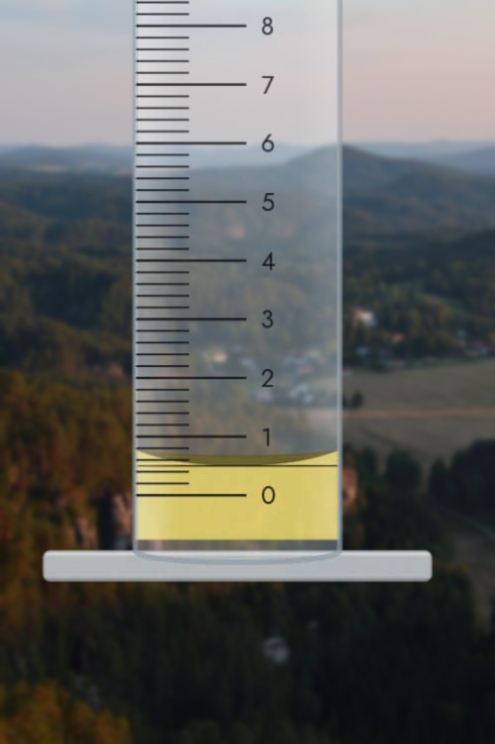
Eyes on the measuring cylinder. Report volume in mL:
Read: 0.5 mL
